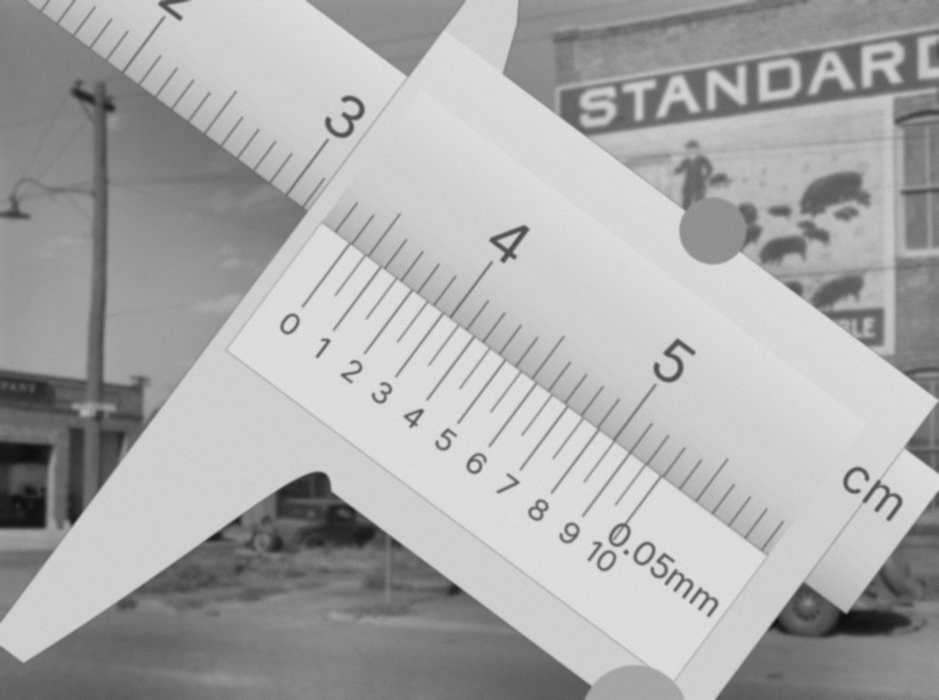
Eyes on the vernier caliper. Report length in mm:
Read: 33.9 mm
